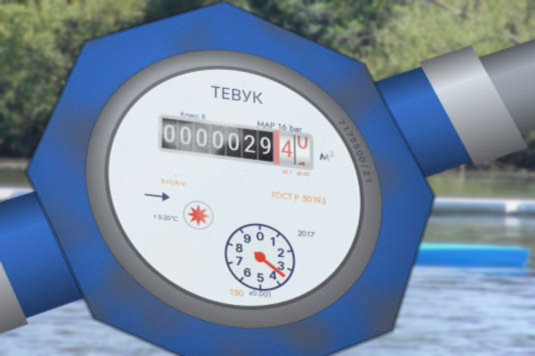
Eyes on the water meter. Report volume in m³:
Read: 29.403 m³
